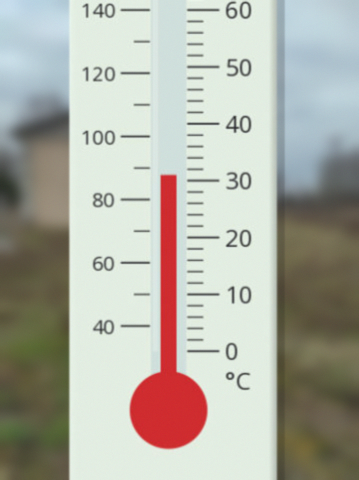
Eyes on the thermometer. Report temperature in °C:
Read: 31 °C
